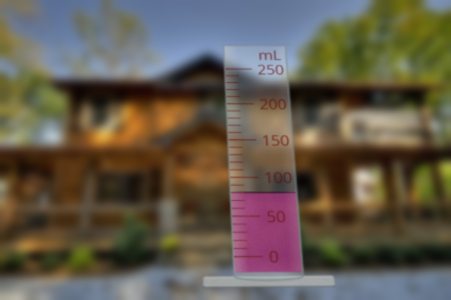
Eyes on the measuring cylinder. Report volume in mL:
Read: 80 mL
